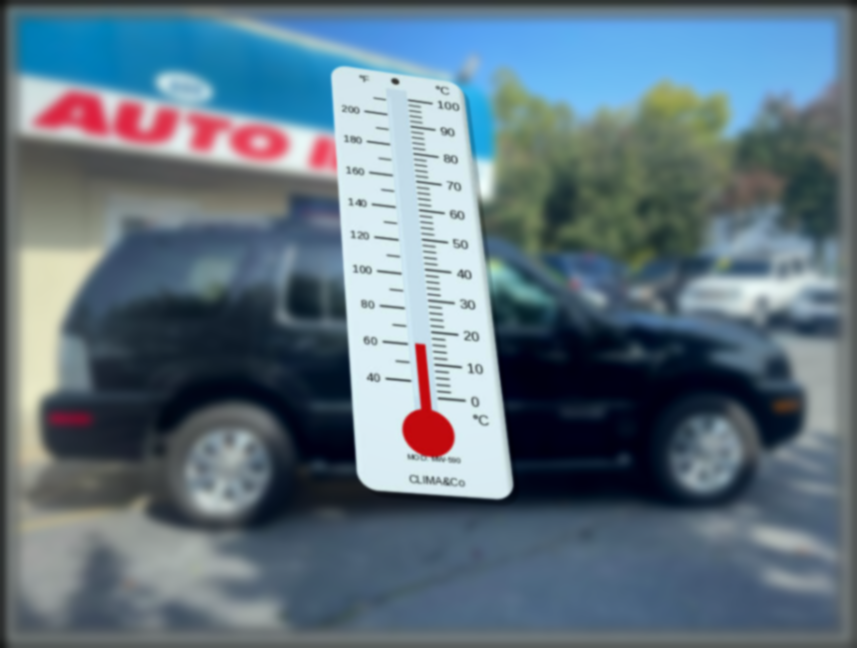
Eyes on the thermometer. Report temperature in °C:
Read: 16 °C
